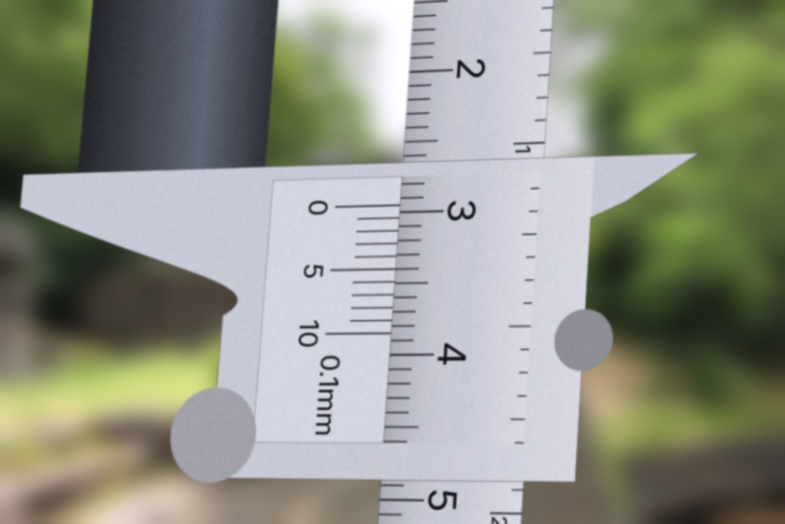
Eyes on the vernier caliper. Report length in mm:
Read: 29.5 mm
